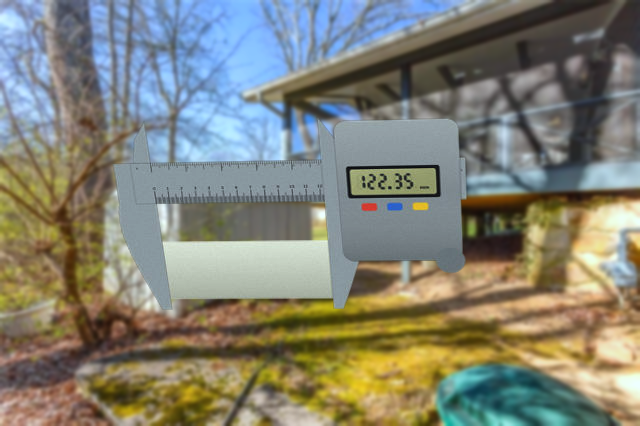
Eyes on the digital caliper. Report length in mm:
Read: 122.35 mm
